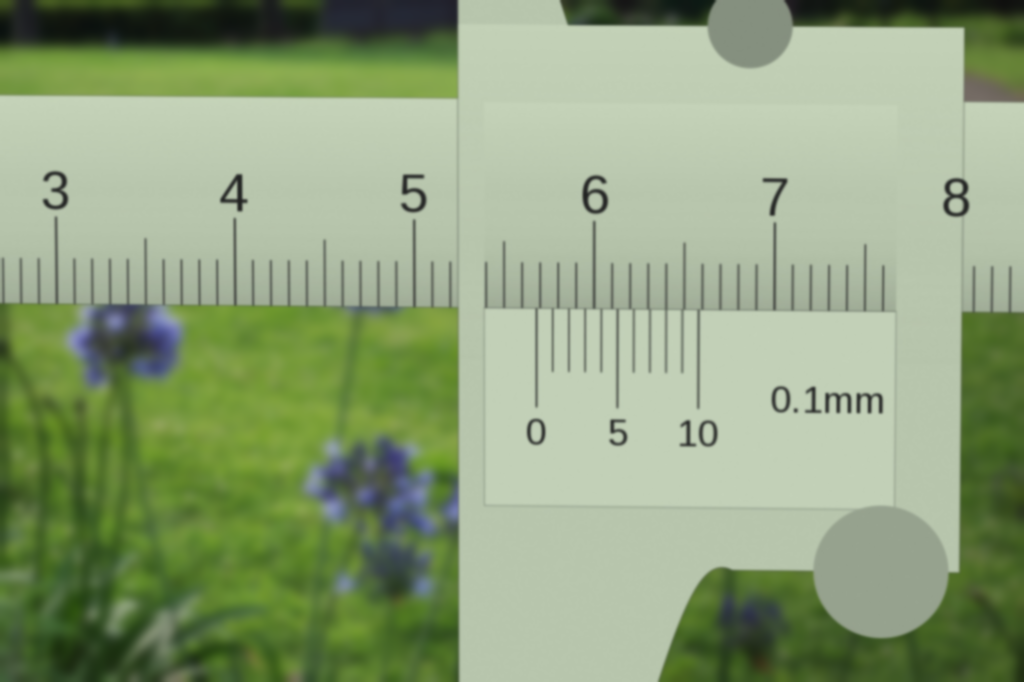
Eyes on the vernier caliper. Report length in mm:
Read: 56.8 mm
